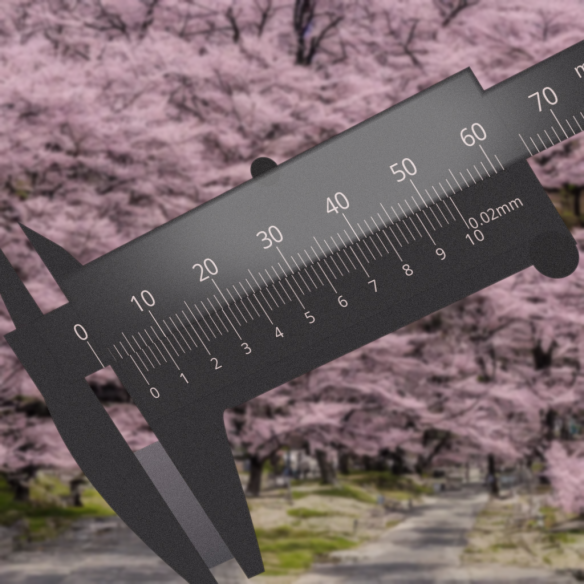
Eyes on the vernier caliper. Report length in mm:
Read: 4.2 mm
